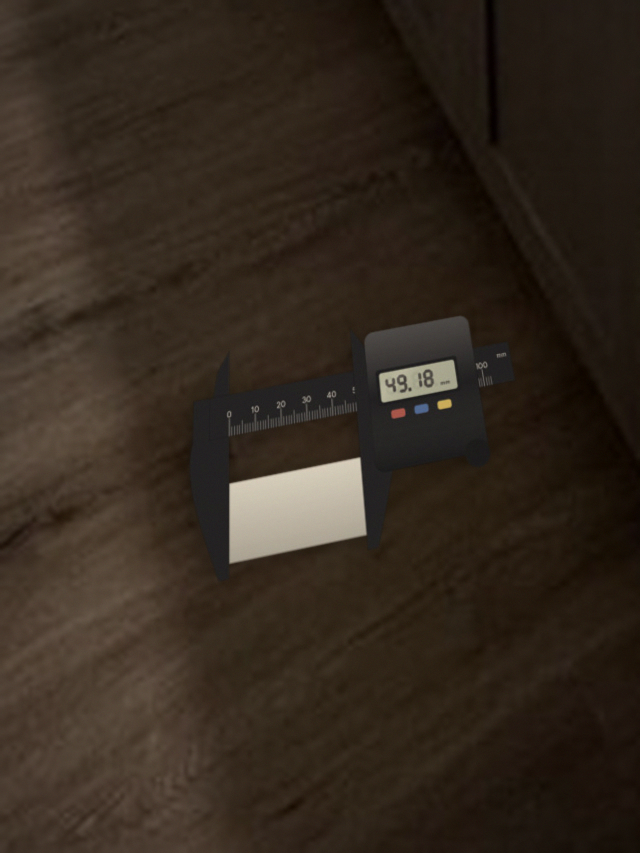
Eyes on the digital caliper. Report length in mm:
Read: 49.18 mm
